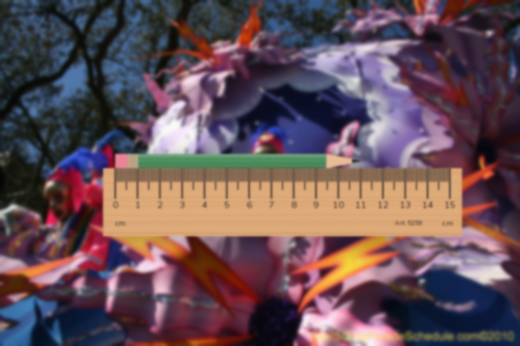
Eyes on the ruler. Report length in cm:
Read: 11 cm
